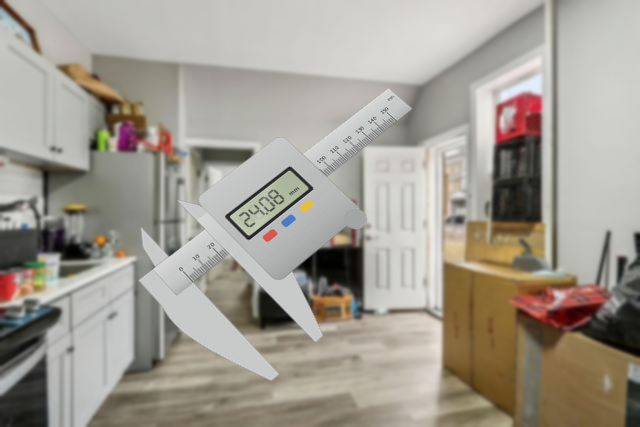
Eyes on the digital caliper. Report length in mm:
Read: 24.08 mm
